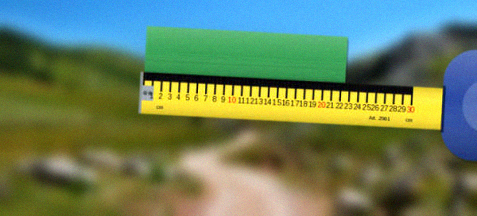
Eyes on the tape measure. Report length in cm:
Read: 22.5 cm
